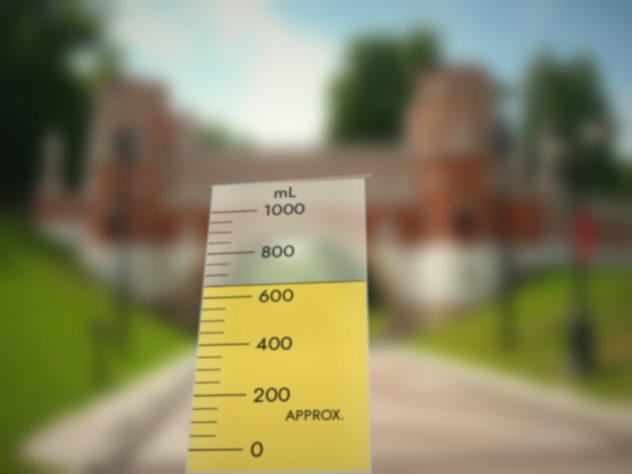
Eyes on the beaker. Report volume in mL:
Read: 650 mL
